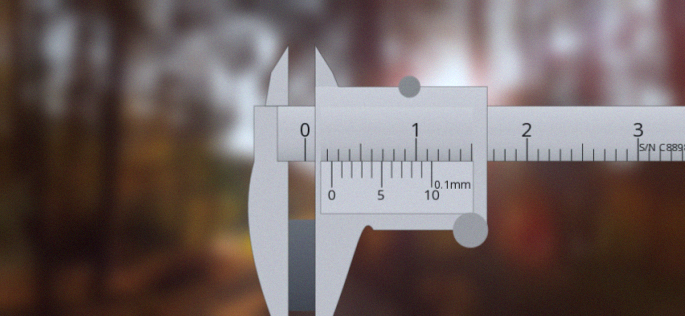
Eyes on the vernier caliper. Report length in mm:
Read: 2.4 mm
